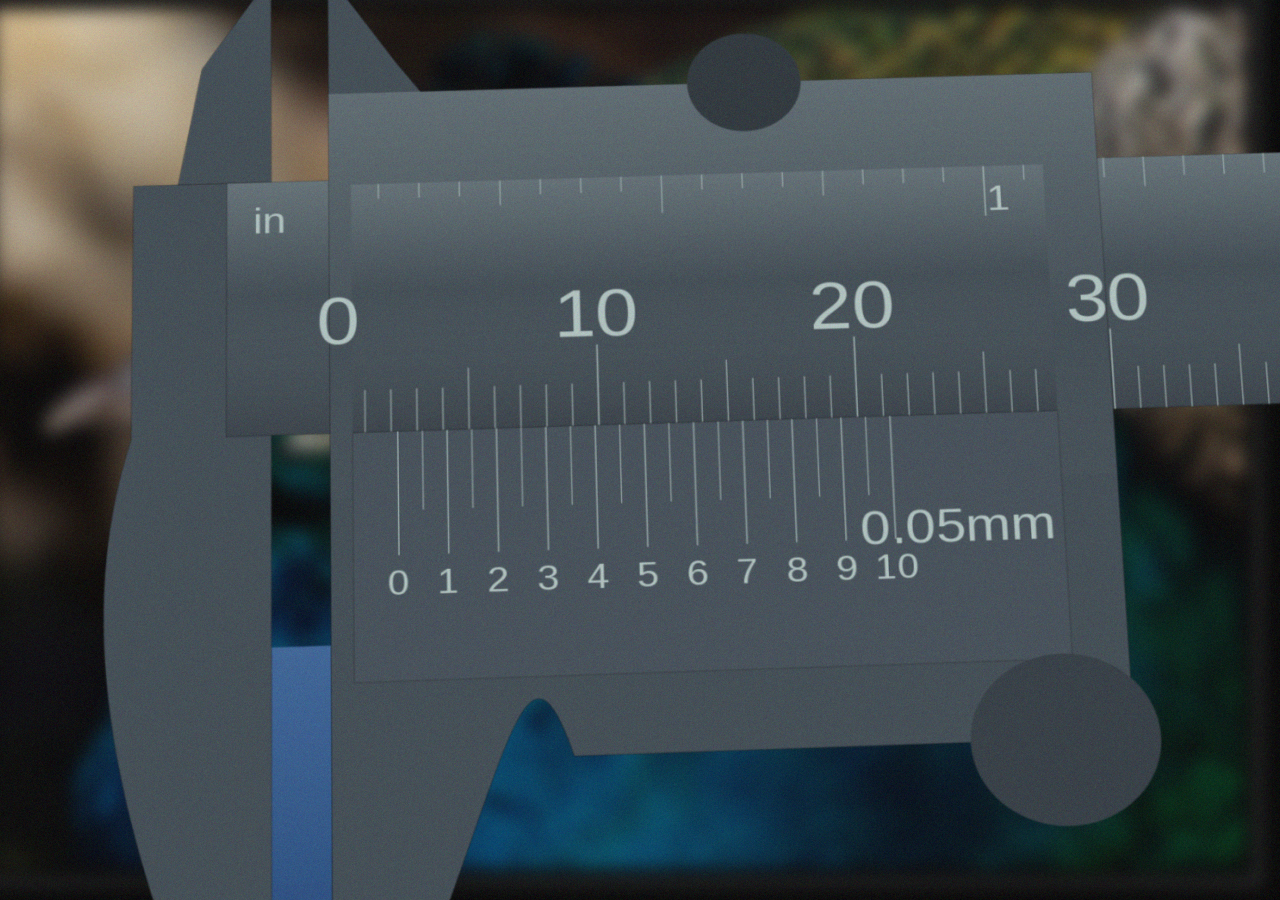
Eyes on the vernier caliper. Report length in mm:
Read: 2.25 mm
